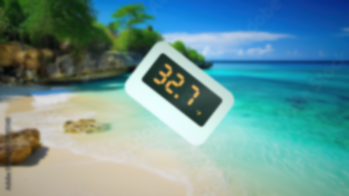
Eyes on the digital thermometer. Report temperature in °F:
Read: 32.7 °F
